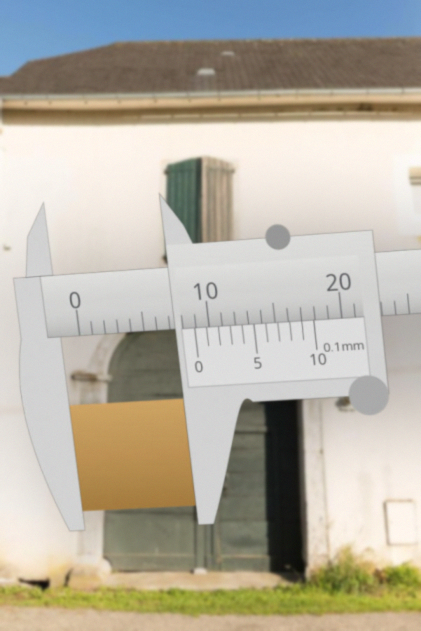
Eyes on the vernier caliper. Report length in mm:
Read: 8.9 mm
